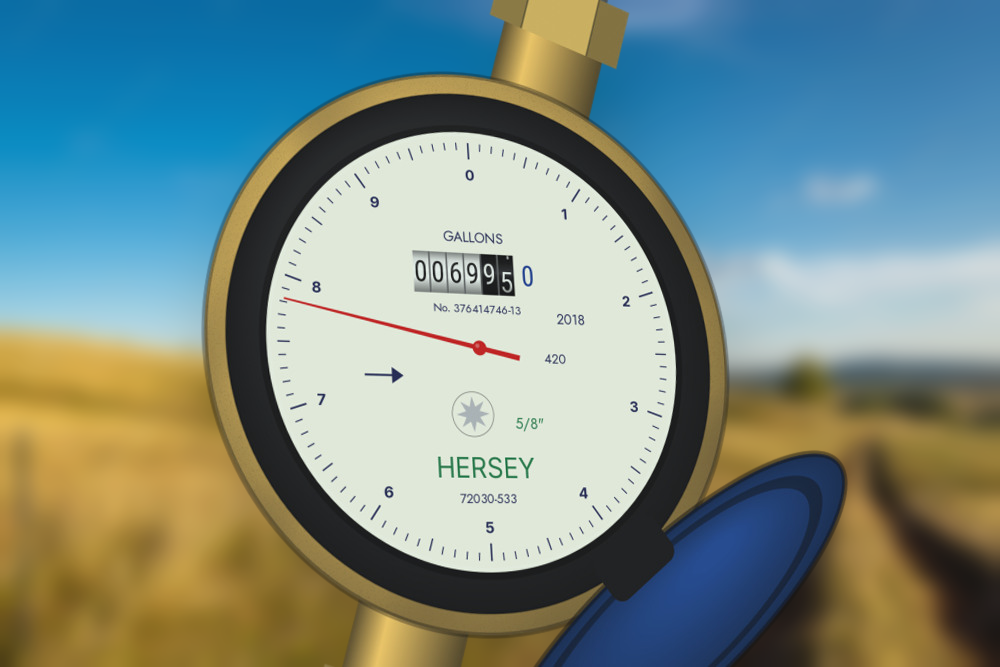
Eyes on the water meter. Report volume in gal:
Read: 69947.8 gal
